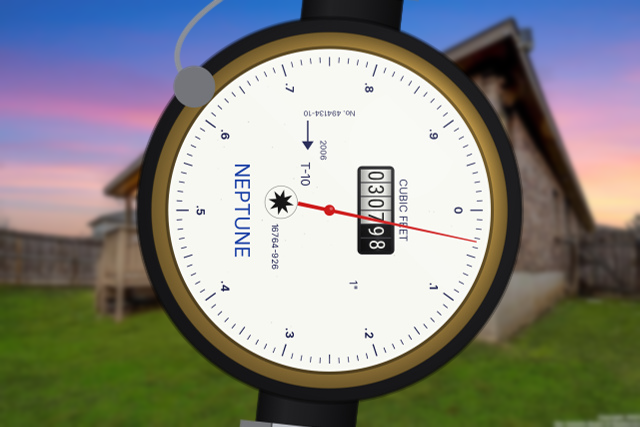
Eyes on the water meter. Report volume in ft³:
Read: 30798.03 ft³
